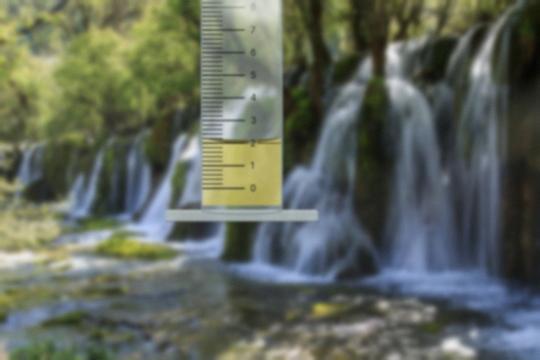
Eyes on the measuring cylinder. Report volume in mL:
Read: 2 mL
